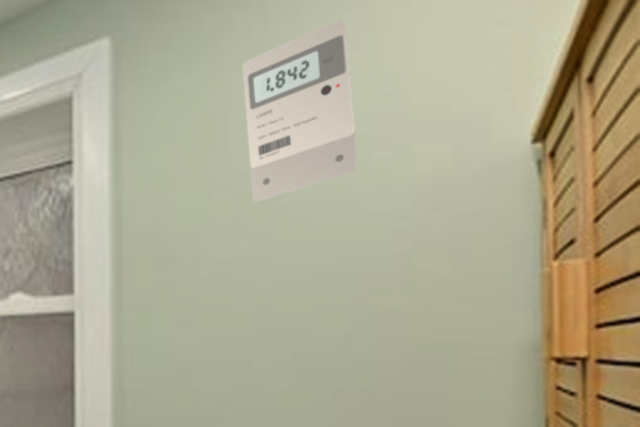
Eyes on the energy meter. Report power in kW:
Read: 1.842 kW
